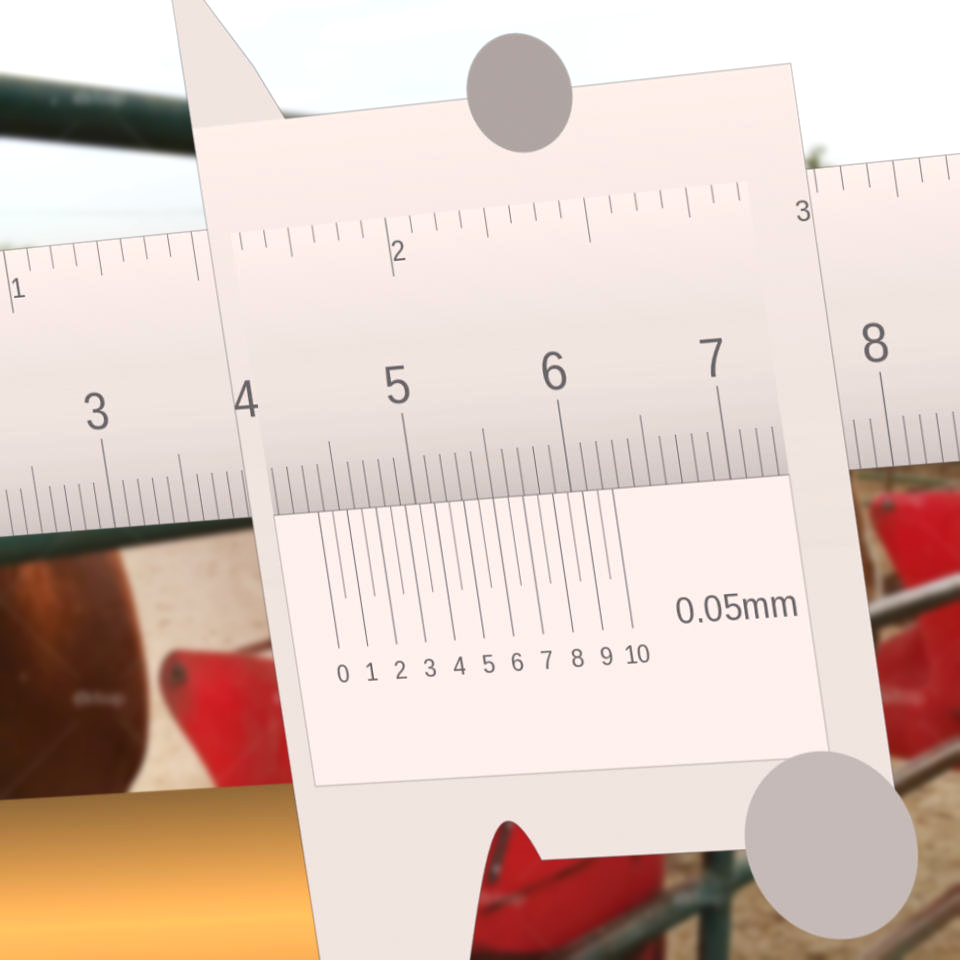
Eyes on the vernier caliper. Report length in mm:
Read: 43.6 mm
